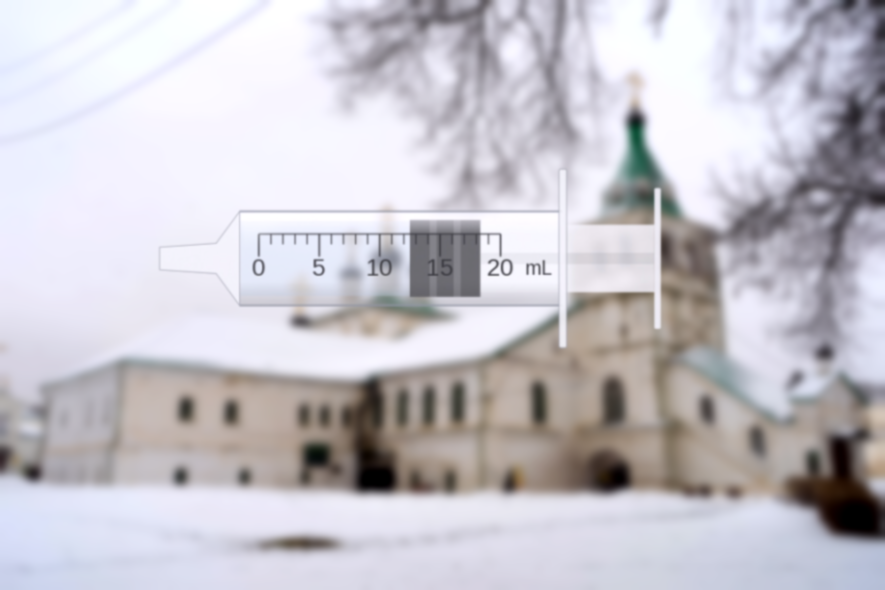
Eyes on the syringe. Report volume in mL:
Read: 12.5 mL
